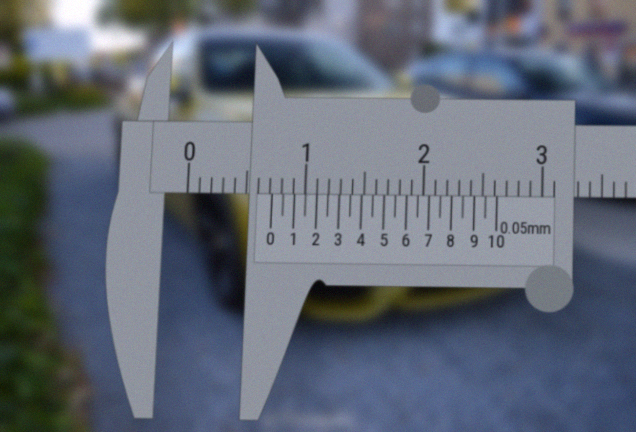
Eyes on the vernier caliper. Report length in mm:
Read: 7.2 mm
